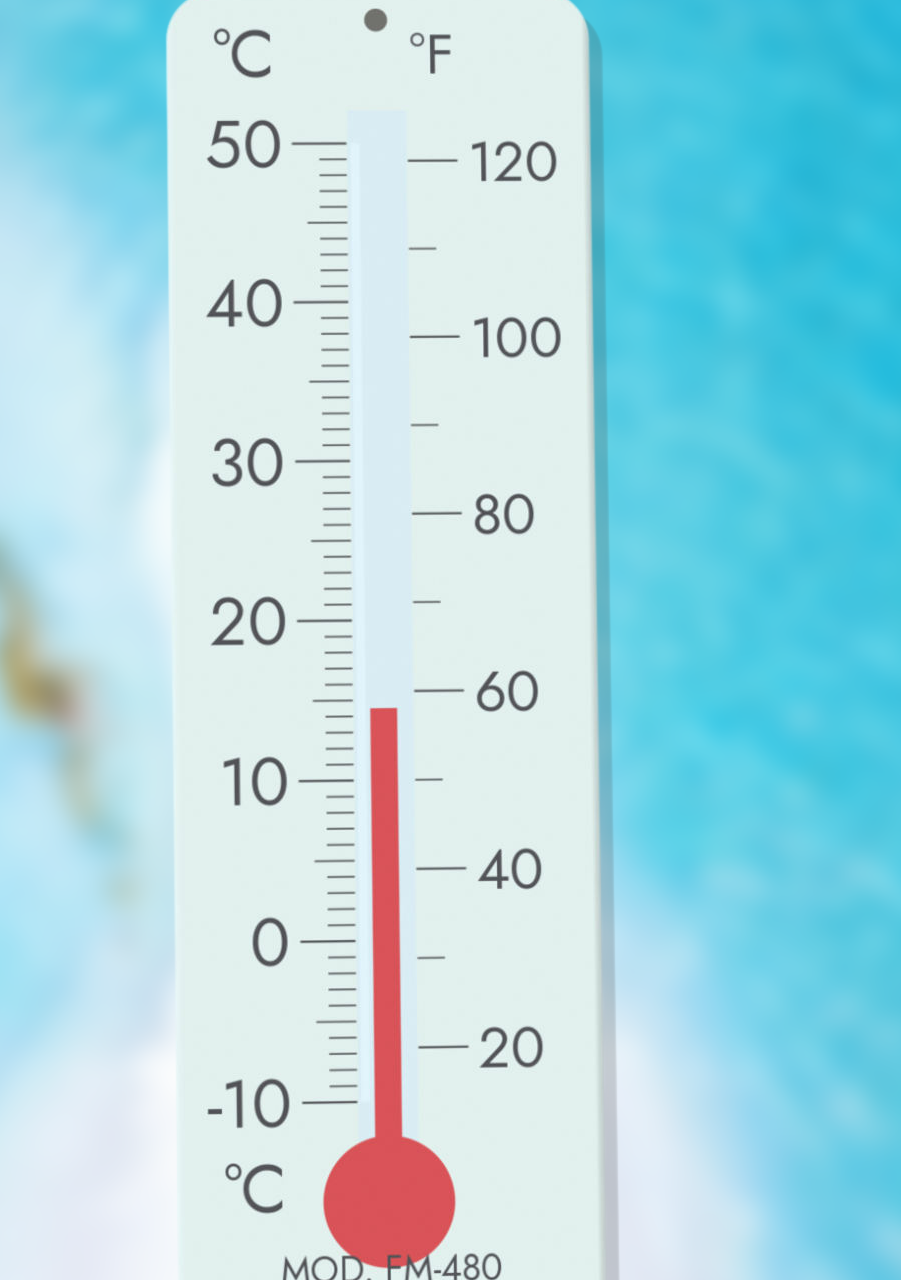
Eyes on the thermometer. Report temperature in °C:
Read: 14.5 °C
